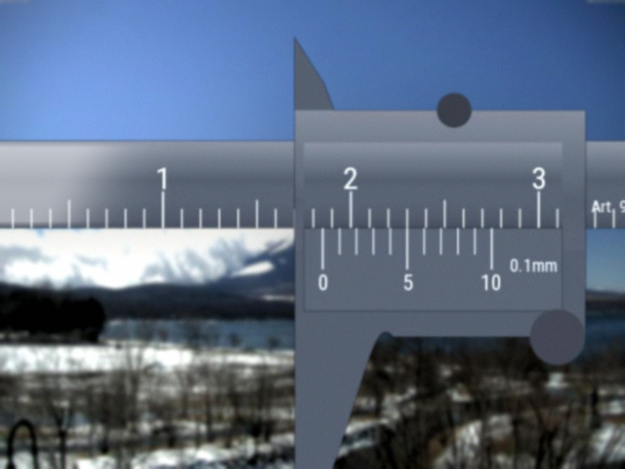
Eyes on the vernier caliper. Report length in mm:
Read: 18.5 mm
